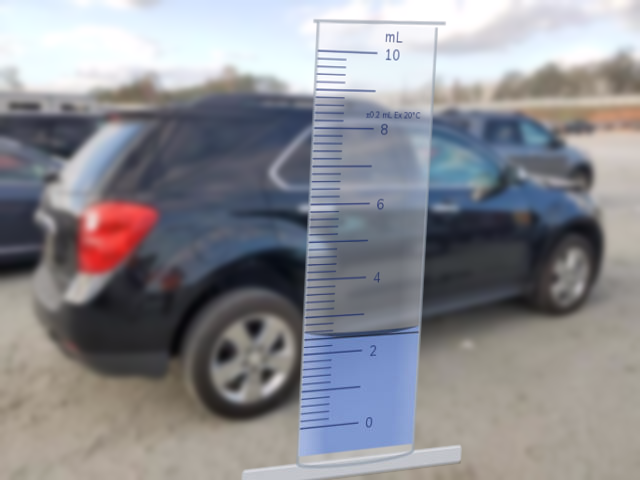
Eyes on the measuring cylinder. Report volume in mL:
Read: 2.4 mL
